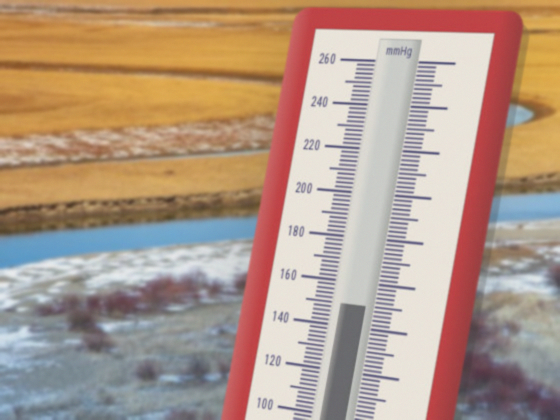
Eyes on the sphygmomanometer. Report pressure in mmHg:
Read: 150 mmHg
